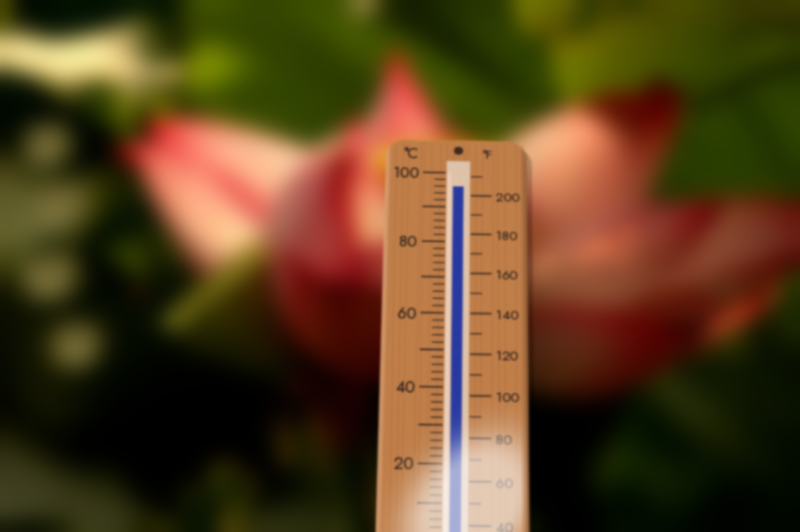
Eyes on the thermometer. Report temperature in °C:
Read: 96 °C
